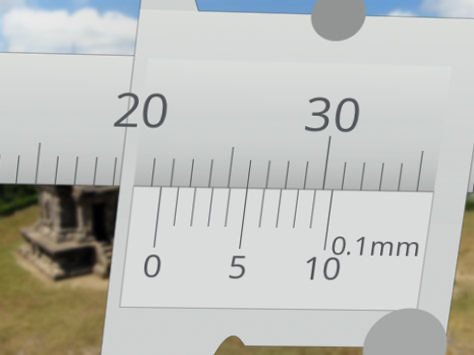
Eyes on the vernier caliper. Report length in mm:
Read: 21.5 mm
